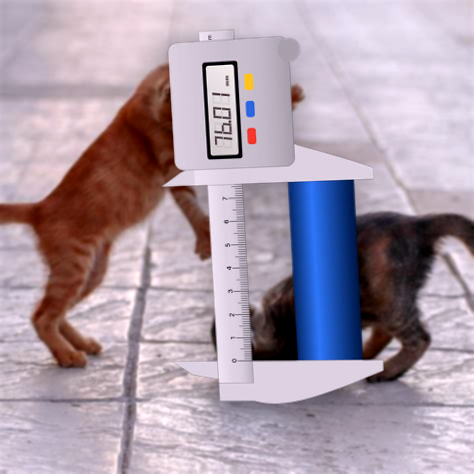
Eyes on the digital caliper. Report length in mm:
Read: 76.01 mm
